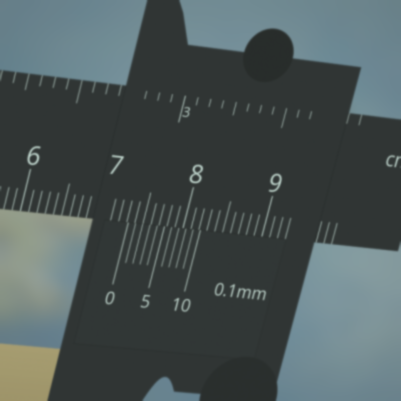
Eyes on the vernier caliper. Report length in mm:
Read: 73.2 mm
